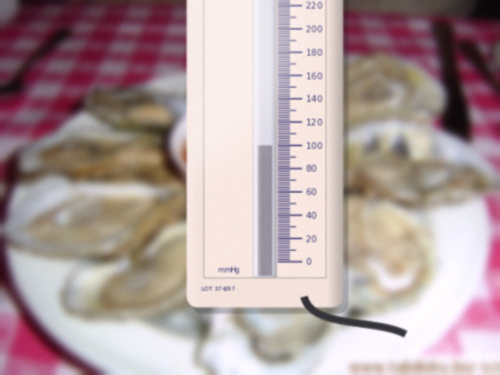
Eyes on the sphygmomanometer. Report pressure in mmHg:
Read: 100 mmHg
